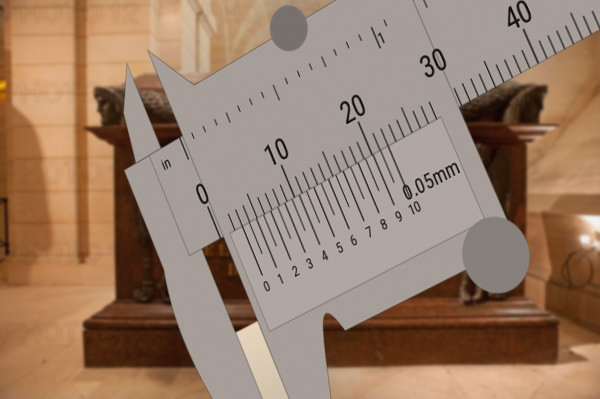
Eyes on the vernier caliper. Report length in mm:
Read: 3.0 mm
